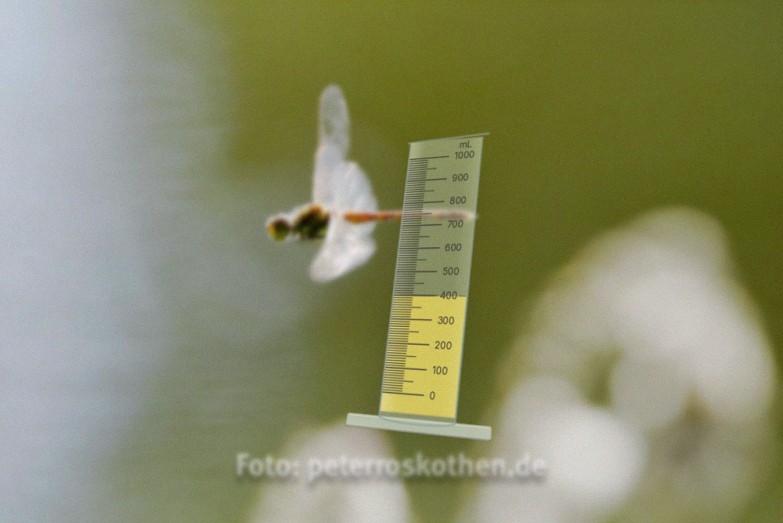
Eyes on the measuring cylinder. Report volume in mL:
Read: 400 mL
